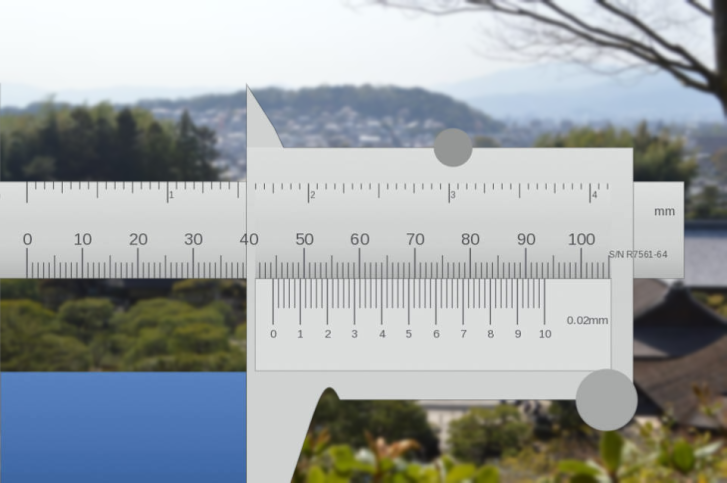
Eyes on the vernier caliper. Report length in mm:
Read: 44.4 mm
